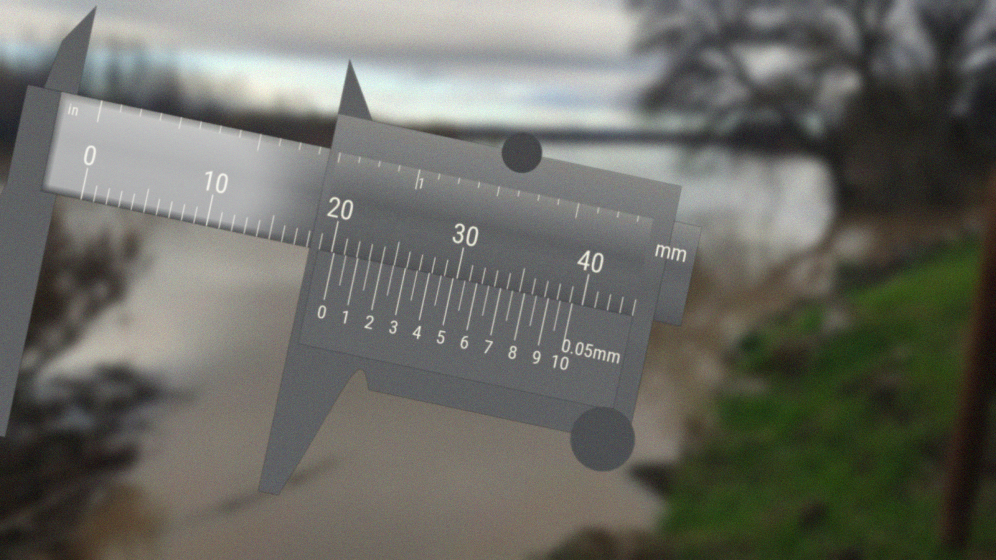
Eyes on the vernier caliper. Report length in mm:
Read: 20.2 mm
